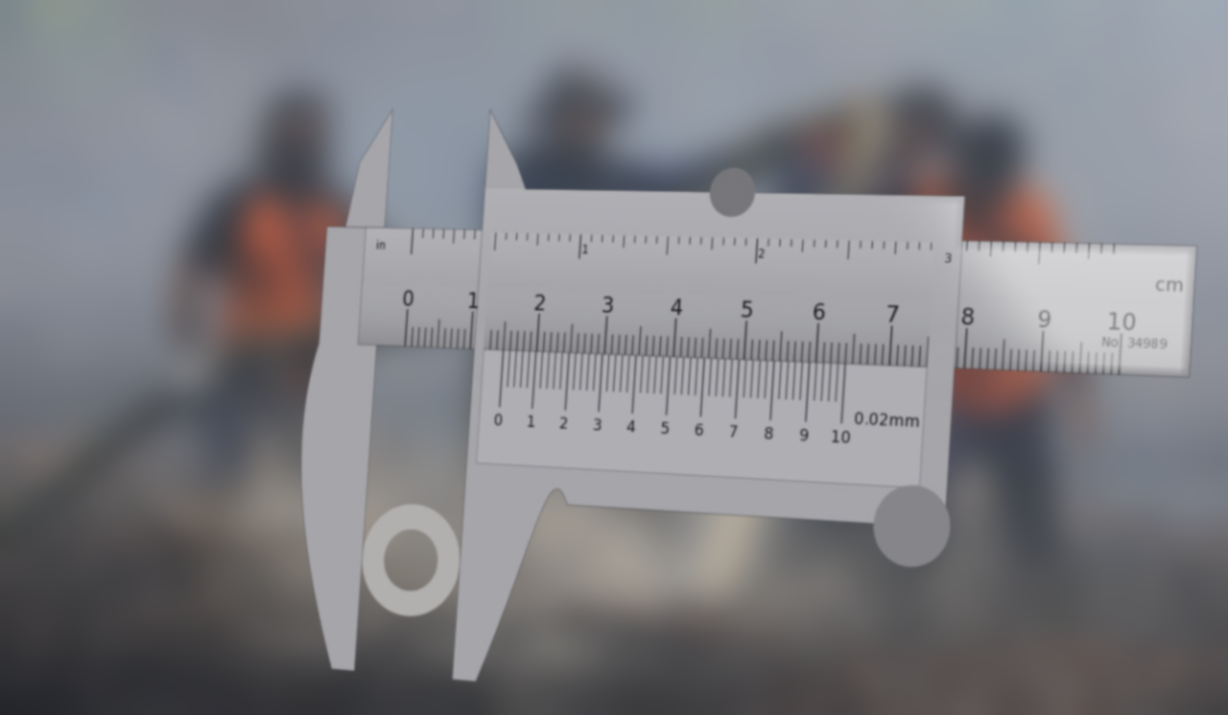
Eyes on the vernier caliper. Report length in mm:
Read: 15.0 mm
